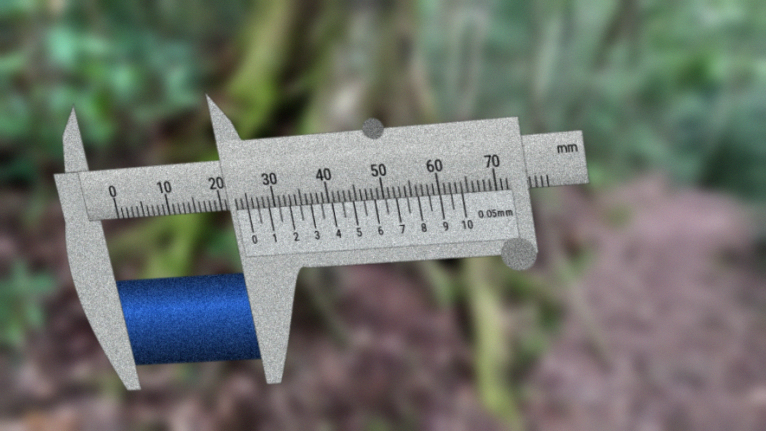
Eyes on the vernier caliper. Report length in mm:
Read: 25.0 mm
